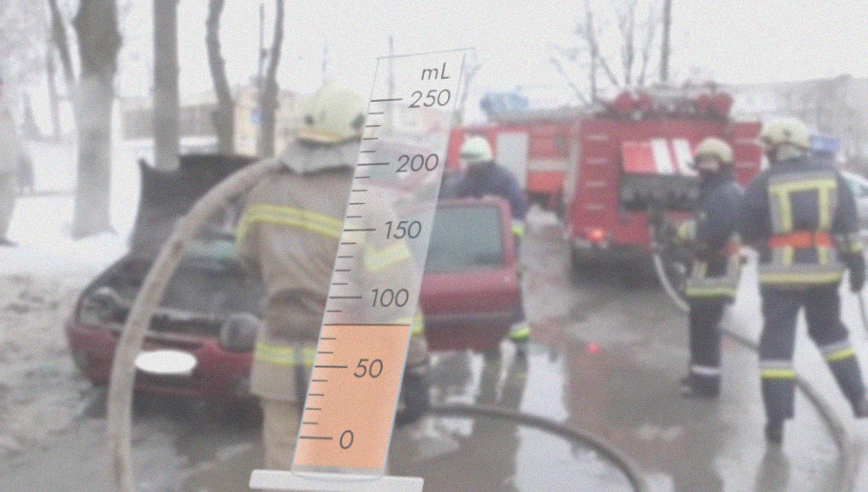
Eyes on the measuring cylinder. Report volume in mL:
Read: 80 mL
